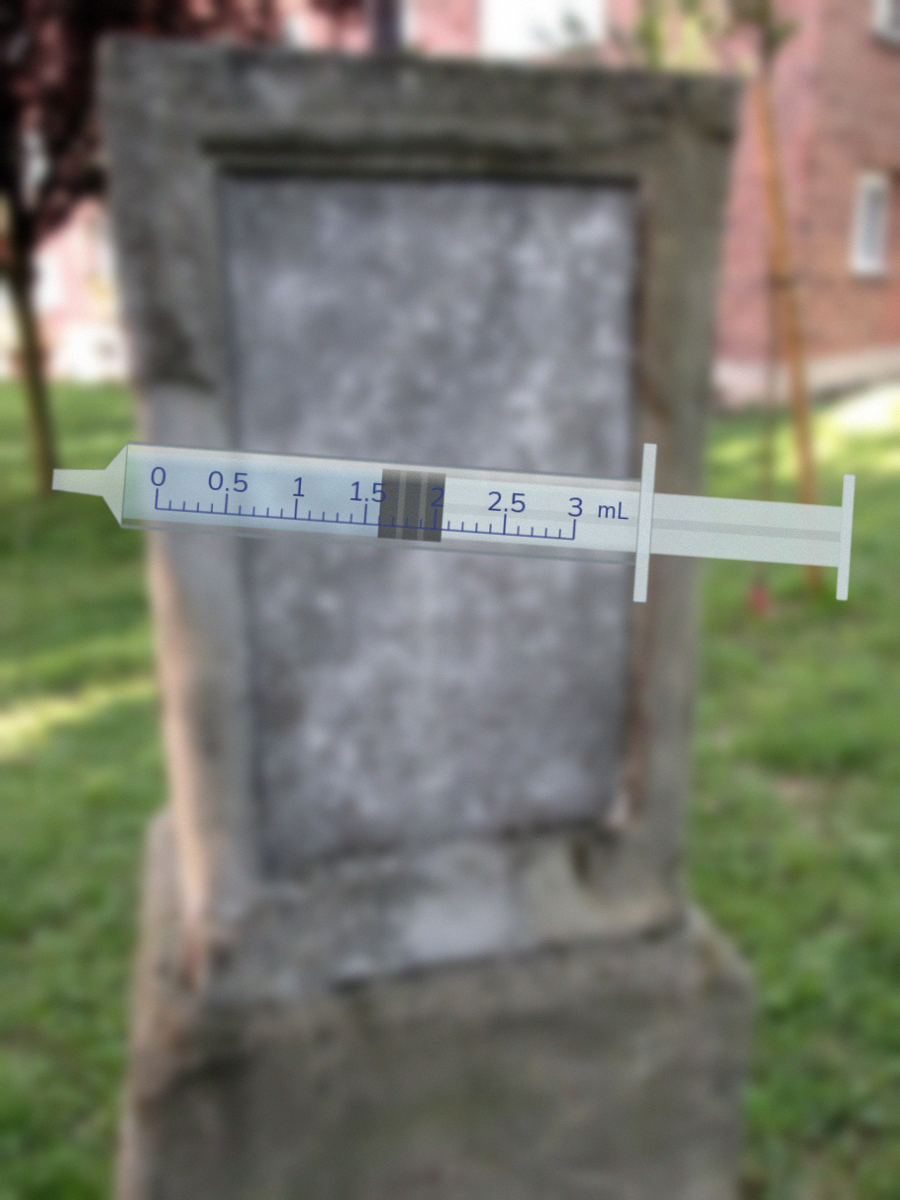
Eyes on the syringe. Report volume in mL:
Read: 1.6 mL
